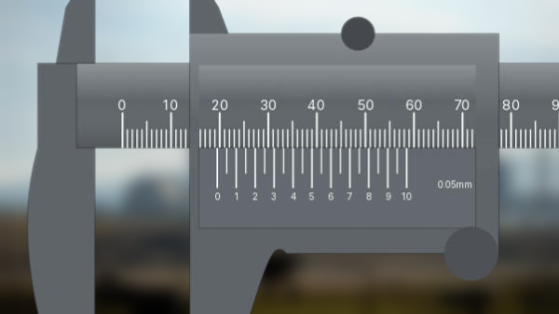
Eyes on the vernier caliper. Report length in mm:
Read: 19.5 mm
